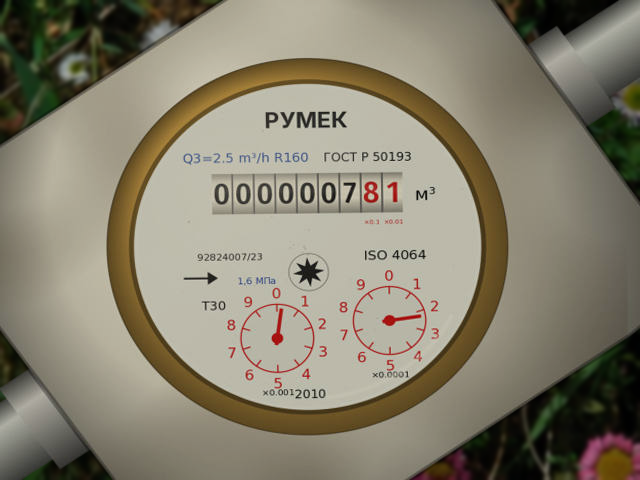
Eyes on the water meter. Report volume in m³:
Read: 7.8102 m³
